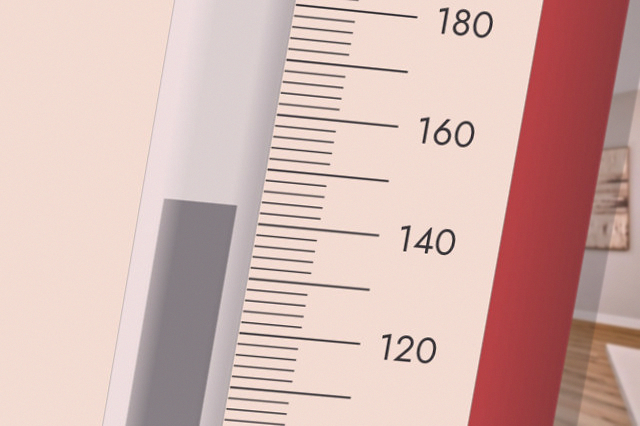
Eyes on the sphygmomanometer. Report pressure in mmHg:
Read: 143 mmHg
